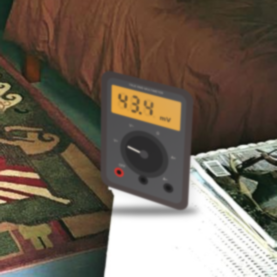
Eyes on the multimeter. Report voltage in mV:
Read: 43.4 mV
